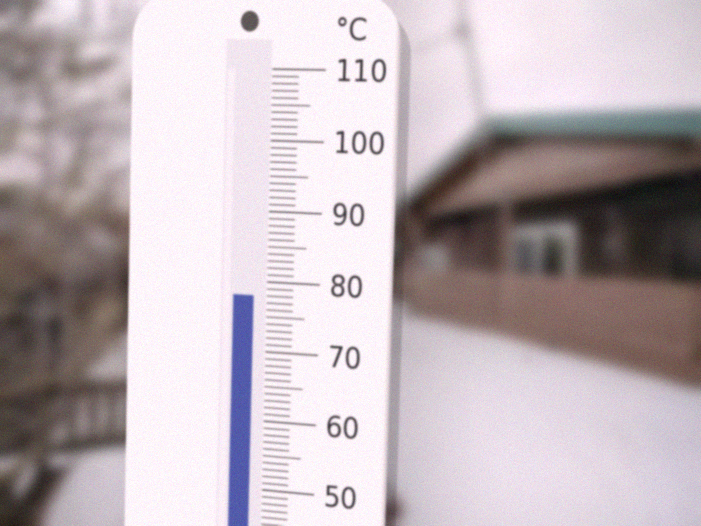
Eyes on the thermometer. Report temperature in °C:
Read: 78 °C
